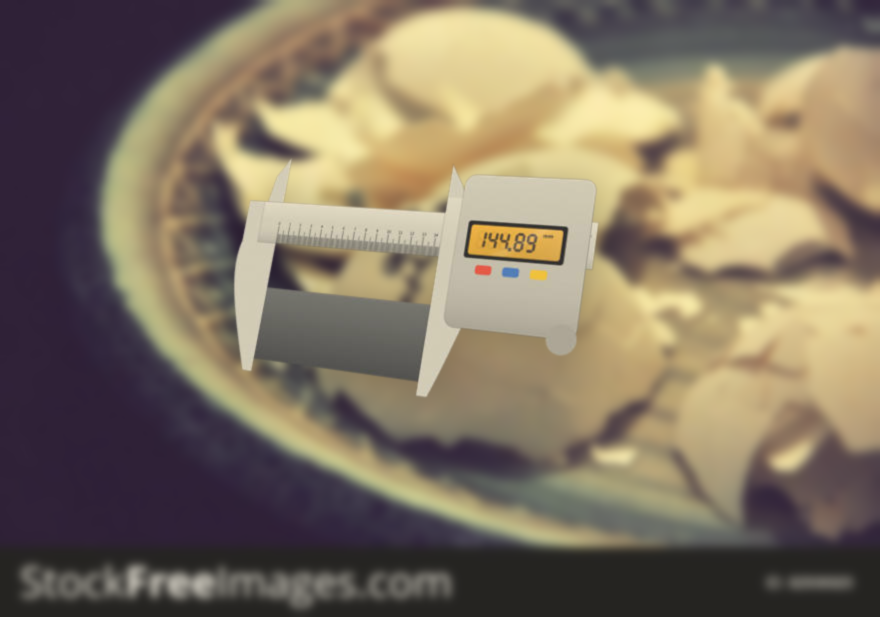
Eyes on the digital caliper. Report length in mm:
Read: 144.89 mm
